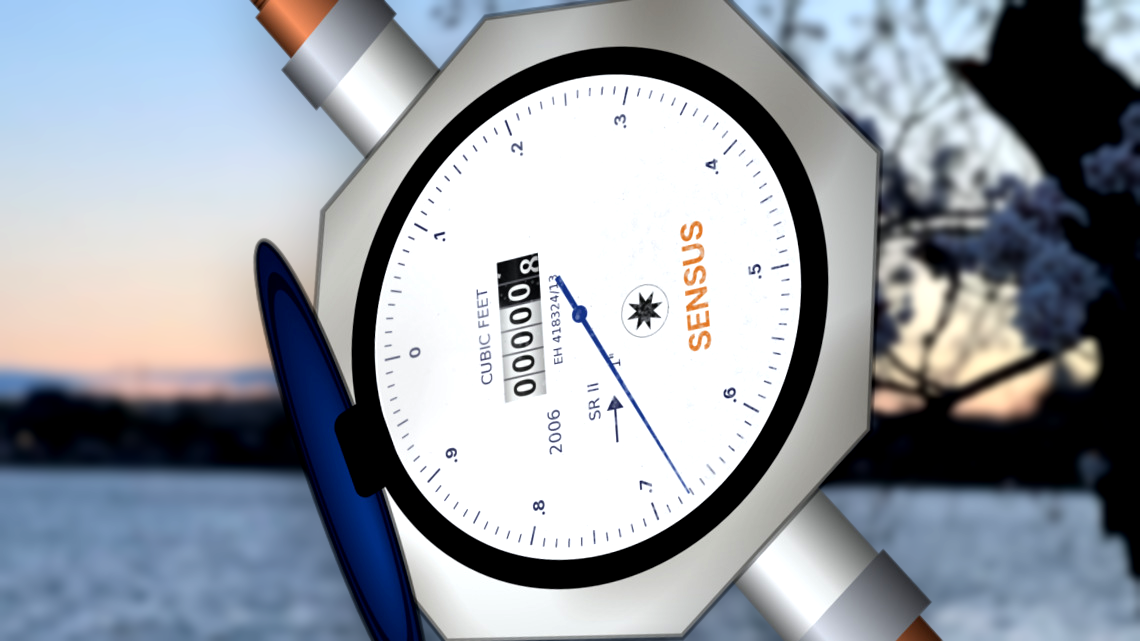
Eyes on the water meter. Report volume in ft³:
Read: 7.67 ft³
